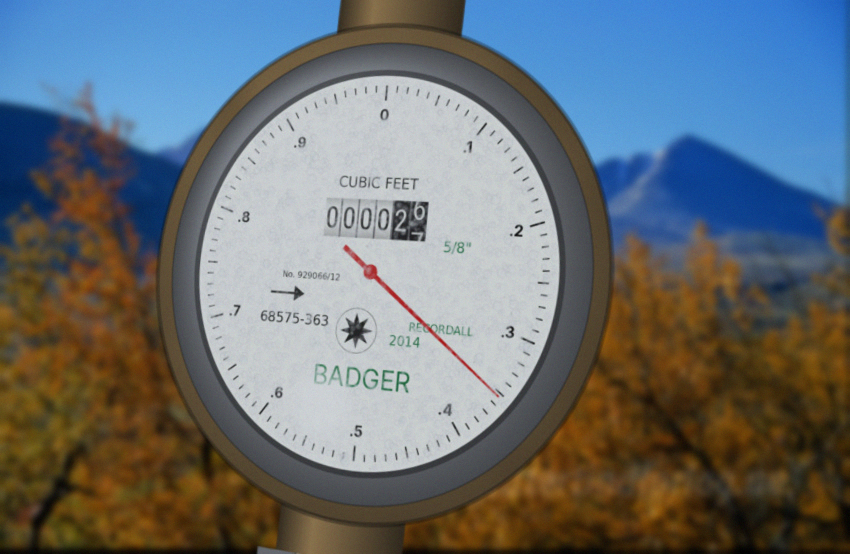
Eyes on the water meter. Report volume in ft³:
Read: 26.35 ft³
